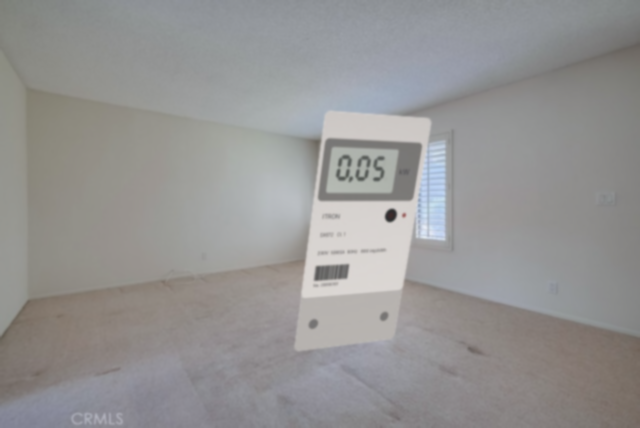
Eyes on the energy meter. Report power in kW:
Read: 0.05 kW
